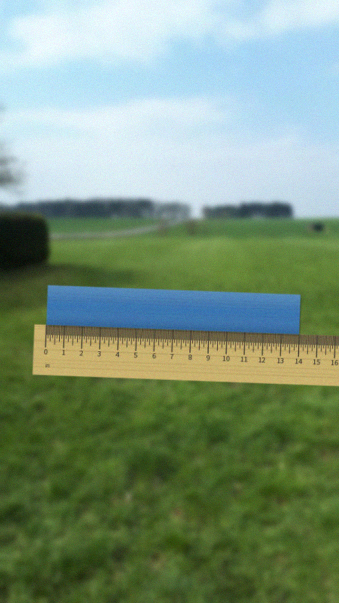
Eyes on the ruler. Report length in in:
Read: 14 in
